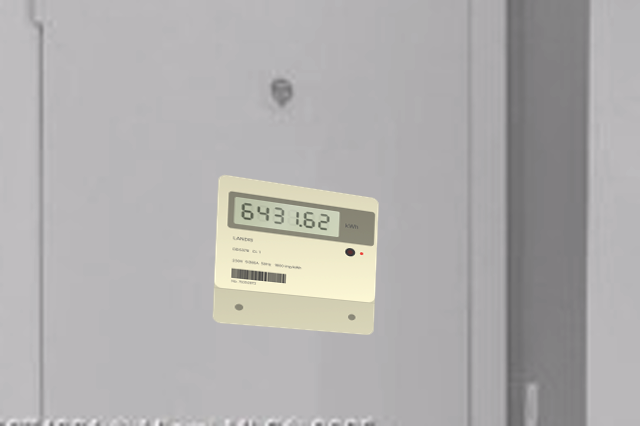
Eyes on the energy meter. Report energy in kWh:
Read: 6431.62 kWh
